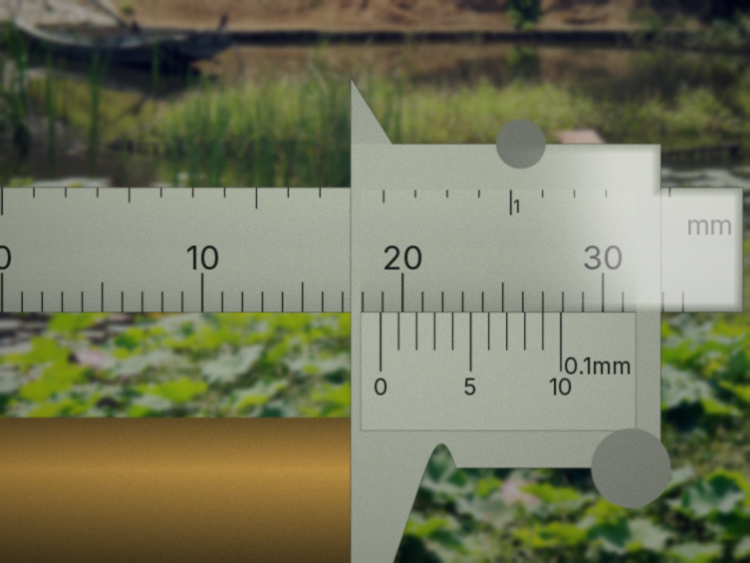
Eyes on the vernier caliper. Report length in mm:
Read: 18.9 mm
